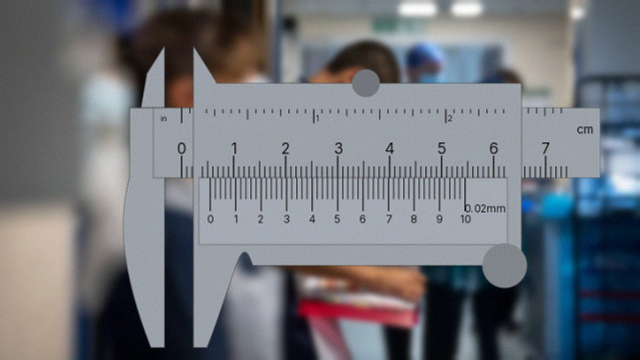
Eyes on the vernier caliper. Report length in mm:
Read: 5.5 mm
